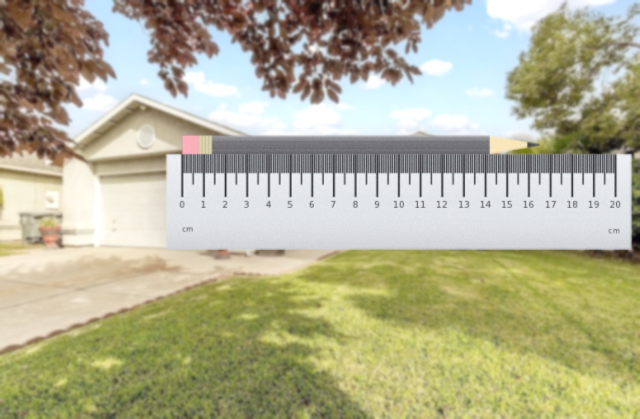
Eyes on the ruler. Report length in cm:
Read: 16.5 cm
